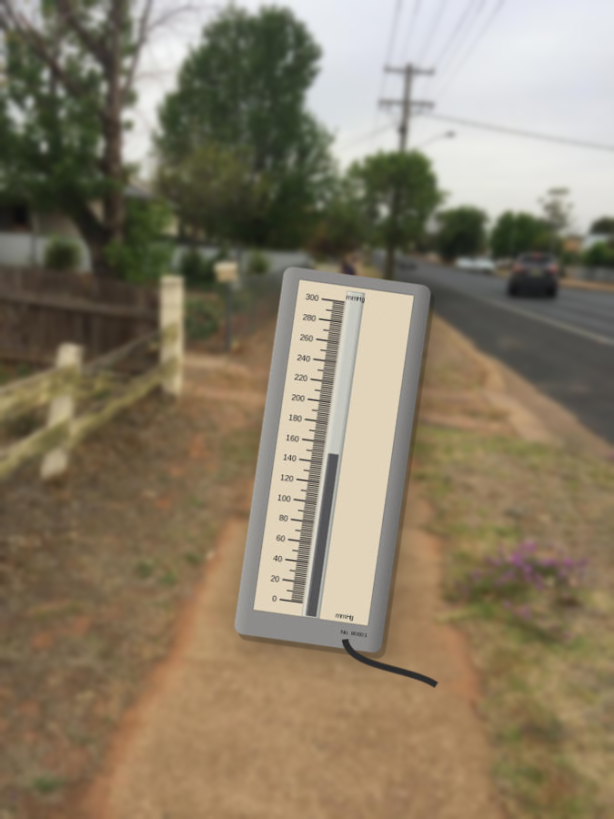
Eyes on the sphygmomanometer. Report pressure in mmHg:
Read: 150 mmHg
